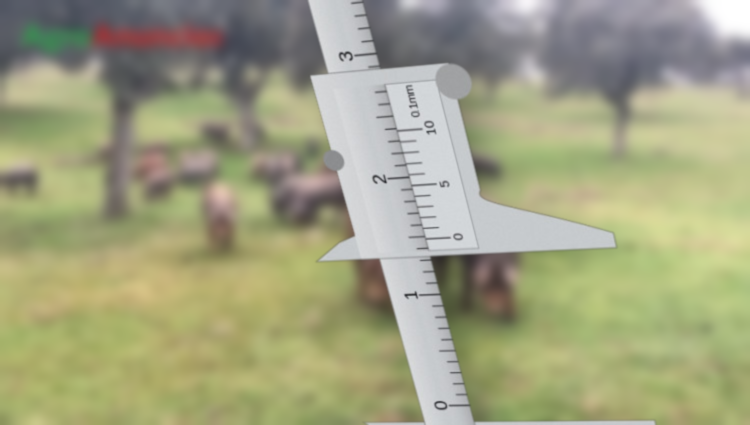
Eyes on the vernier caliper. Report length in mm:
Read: 14.8 mm
